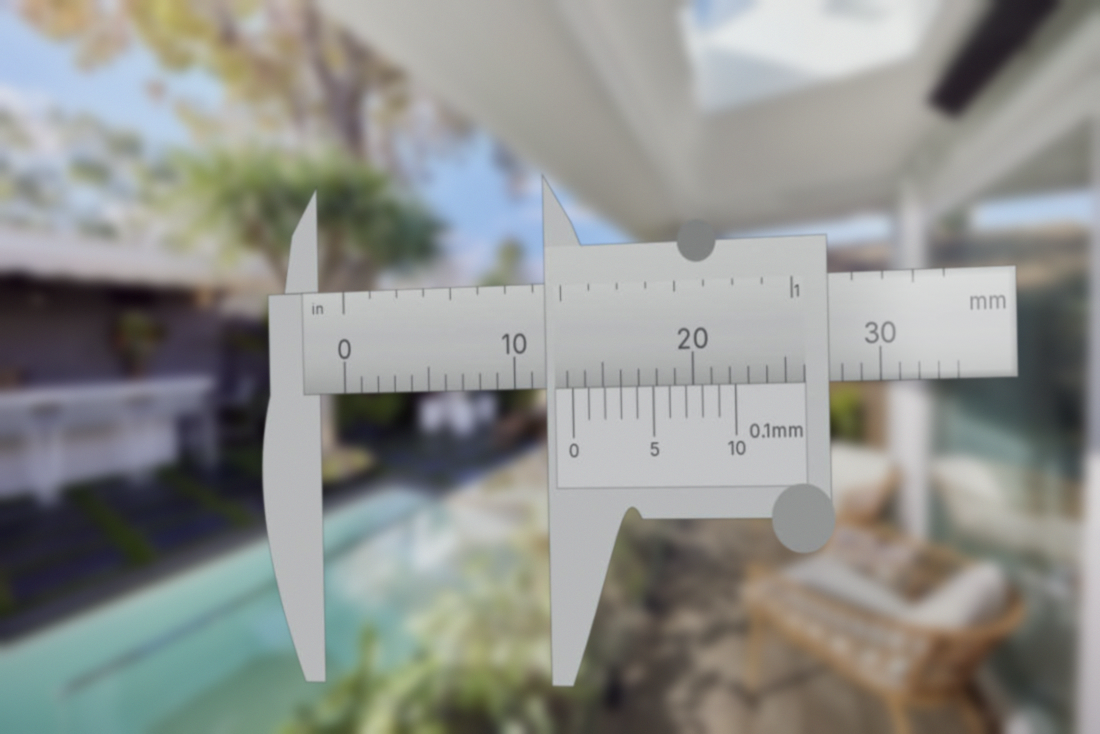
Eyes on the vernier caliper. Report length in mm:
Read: 13.3 mm
